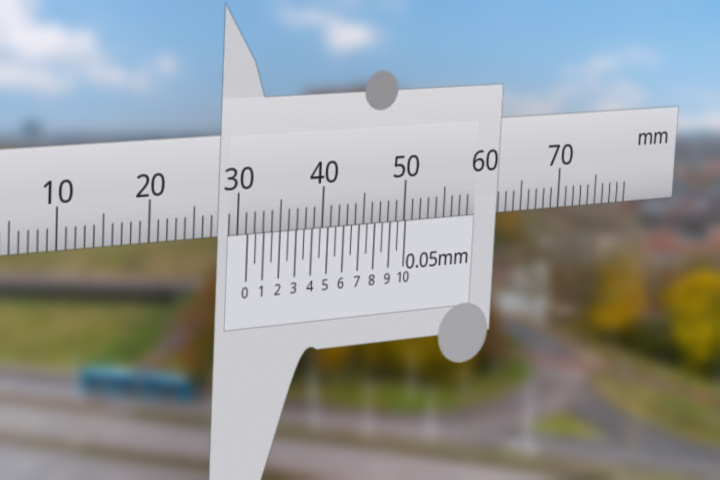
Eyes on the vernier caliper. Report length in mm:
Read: 31.2 mm
